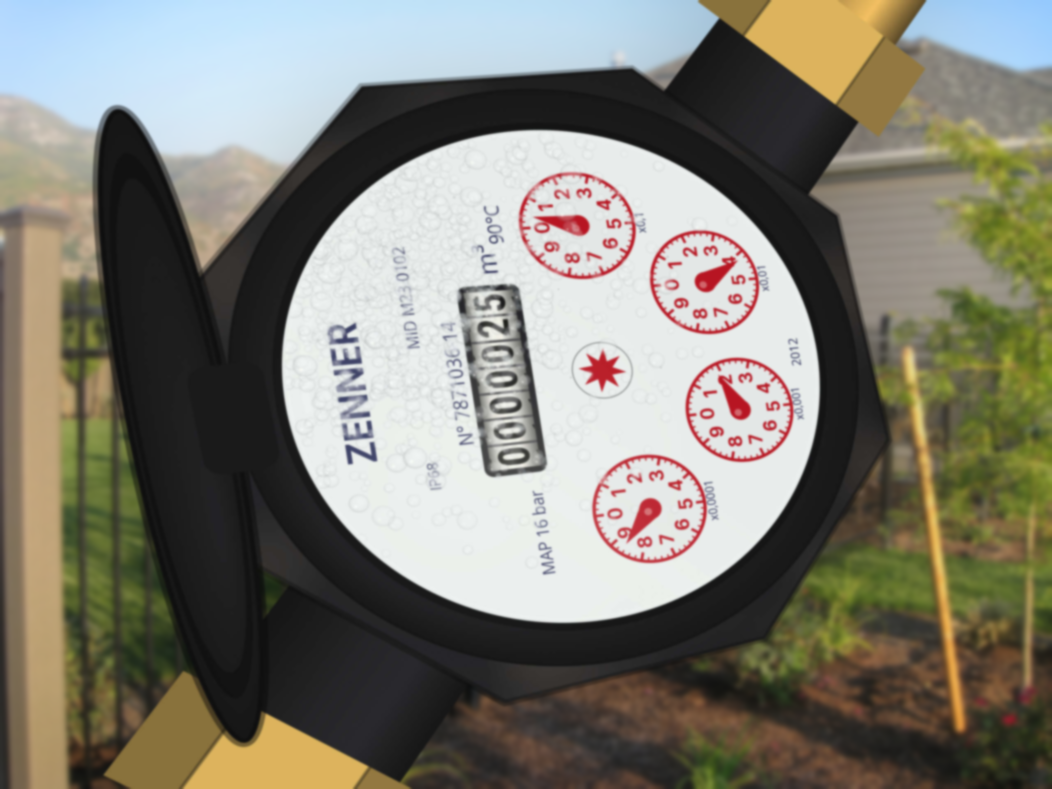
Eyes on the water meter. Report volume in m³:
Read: 25.0418 m³
